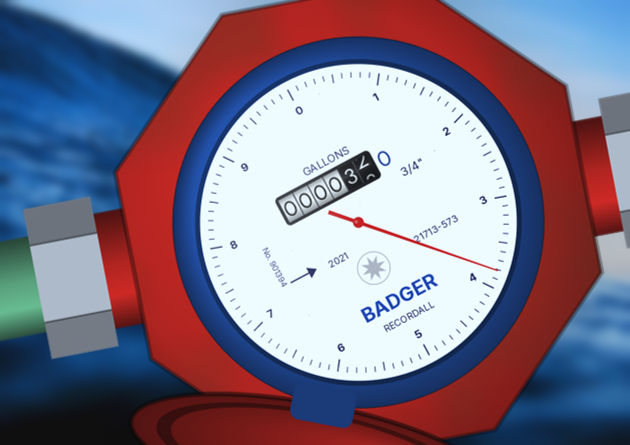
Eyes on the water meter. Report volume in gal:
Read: 323.8 gal
